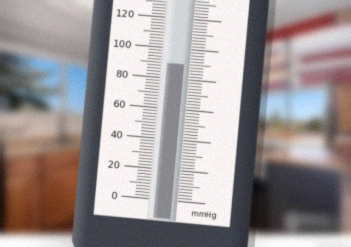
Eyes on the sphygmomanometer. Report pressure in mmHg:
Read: 90 mmHg
